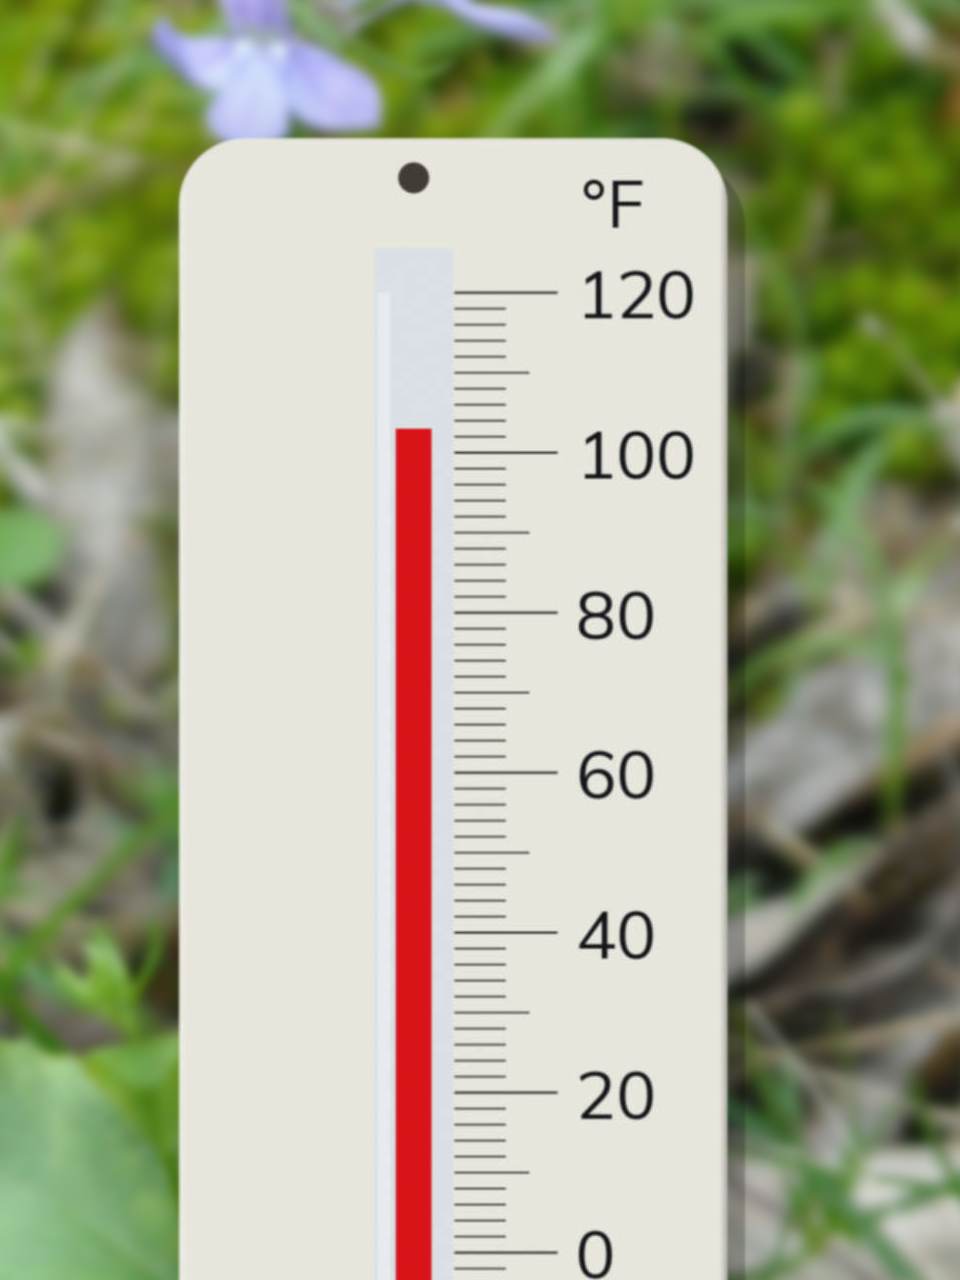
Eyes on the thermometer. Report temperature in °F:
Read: 103 °F
